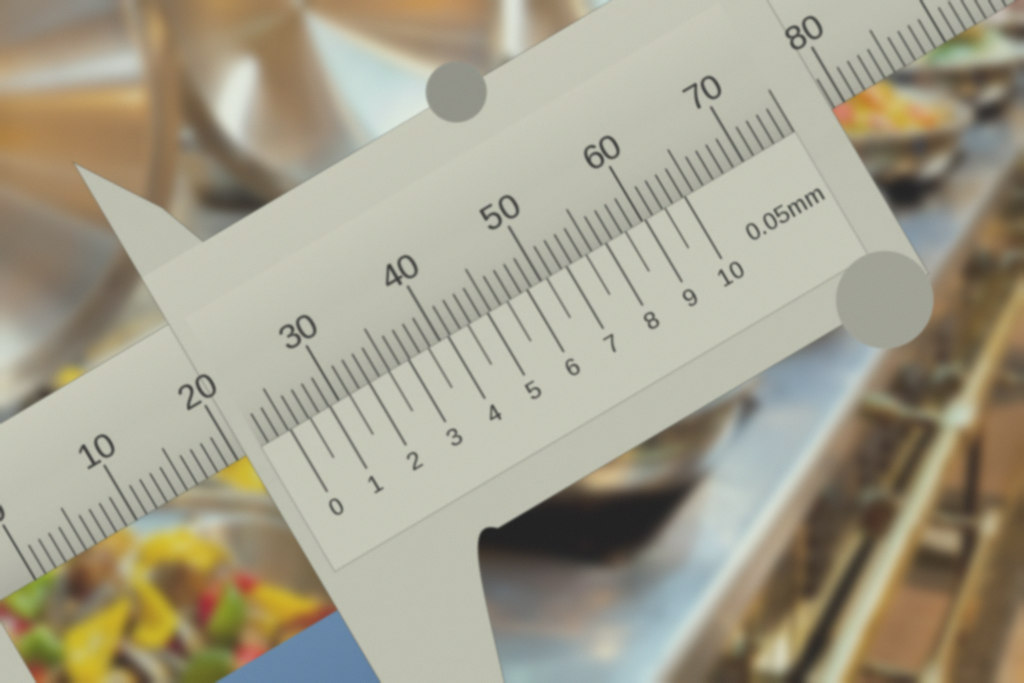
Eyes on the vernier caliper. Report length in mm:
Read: 25.2 mm
